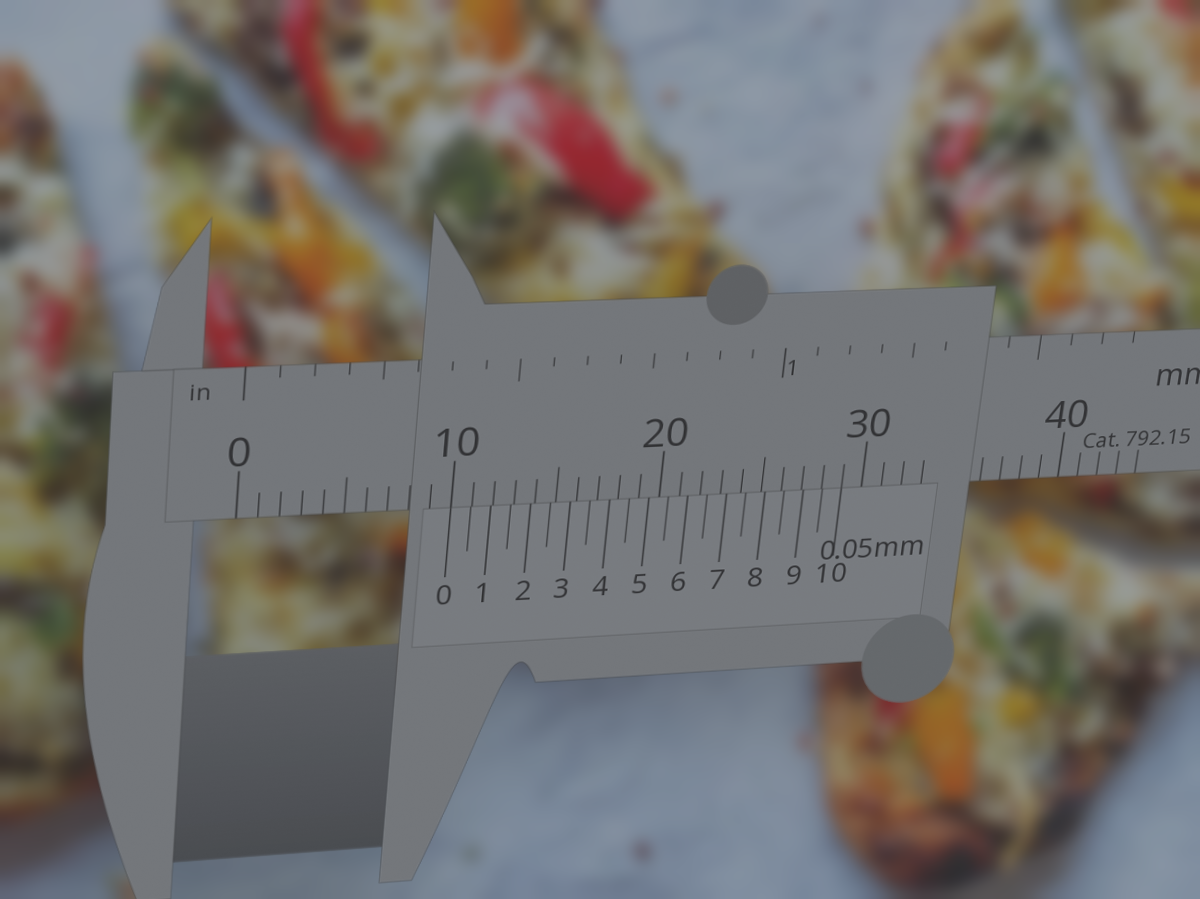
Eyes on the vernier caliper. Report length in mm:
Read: 10.0 mm
